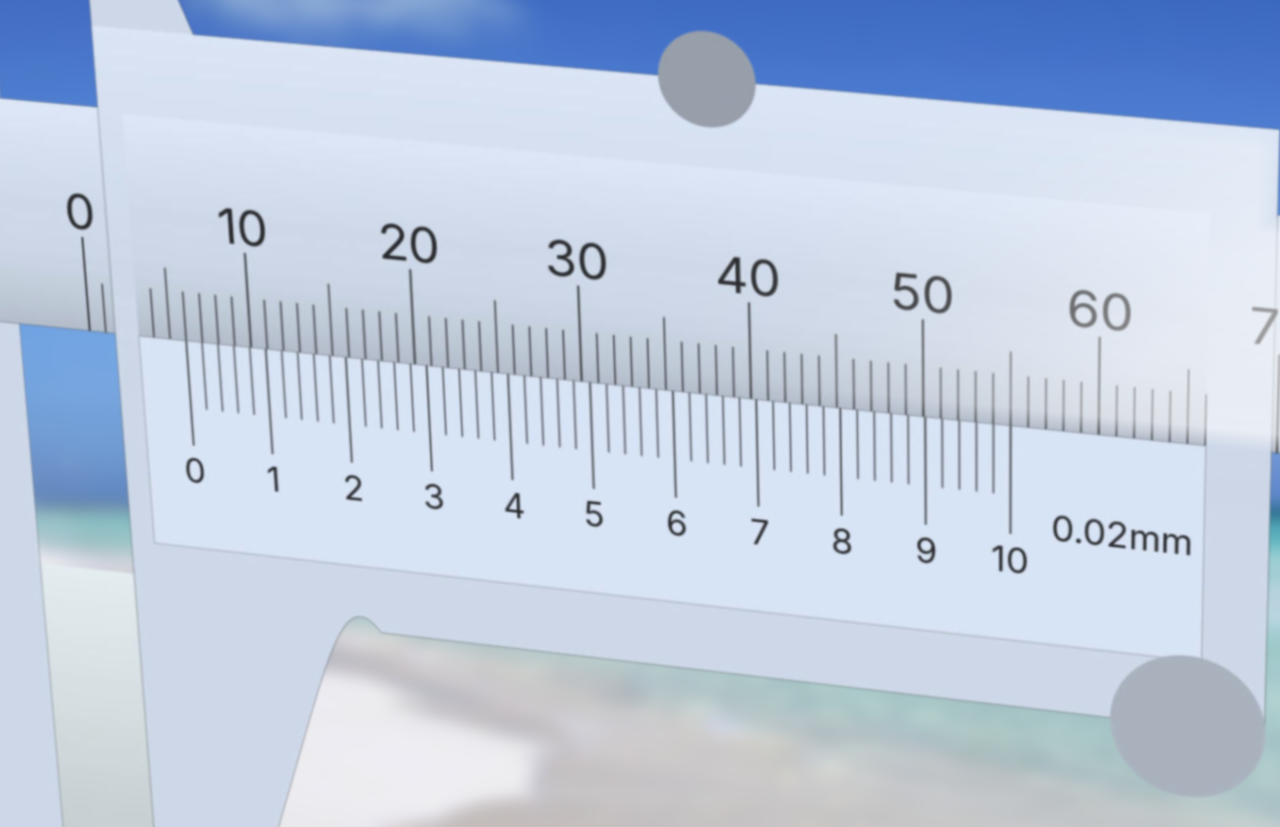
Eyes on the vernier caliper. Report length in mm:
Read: 6.0 mm
